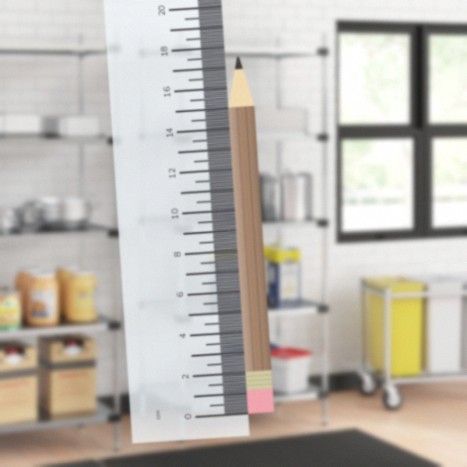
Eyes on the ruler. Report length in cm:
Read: 17.5 cm
